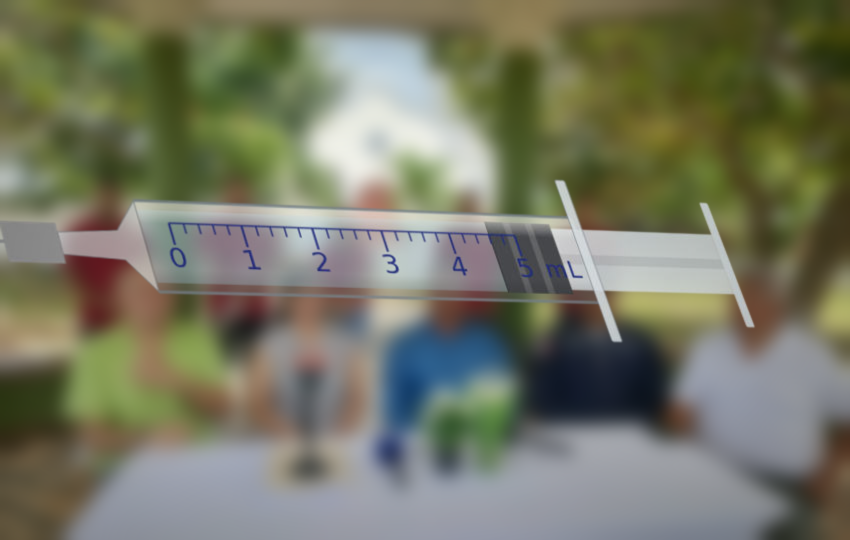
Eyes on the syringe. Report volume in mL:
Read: 4.6 mL
